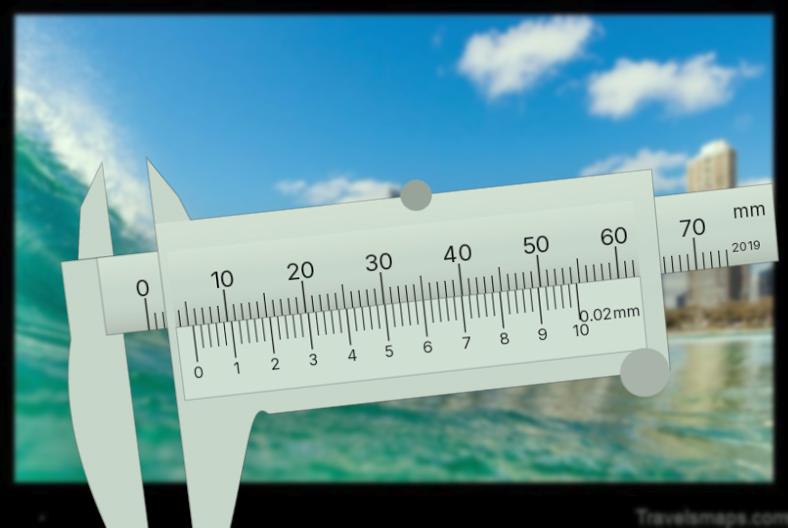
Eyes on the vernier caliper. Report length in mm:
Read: 5.6 mm
